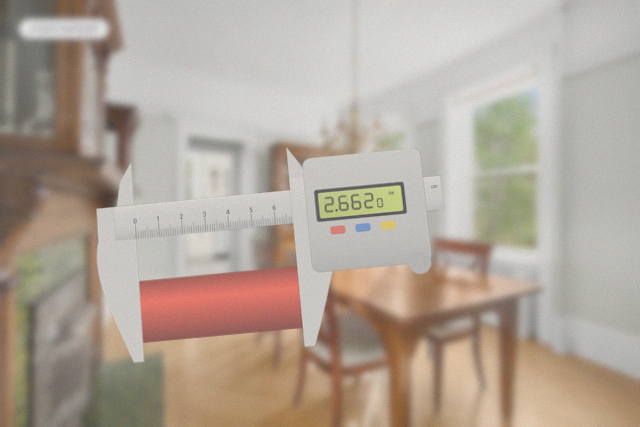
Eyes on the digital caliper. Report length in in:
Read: 2.6620 in
